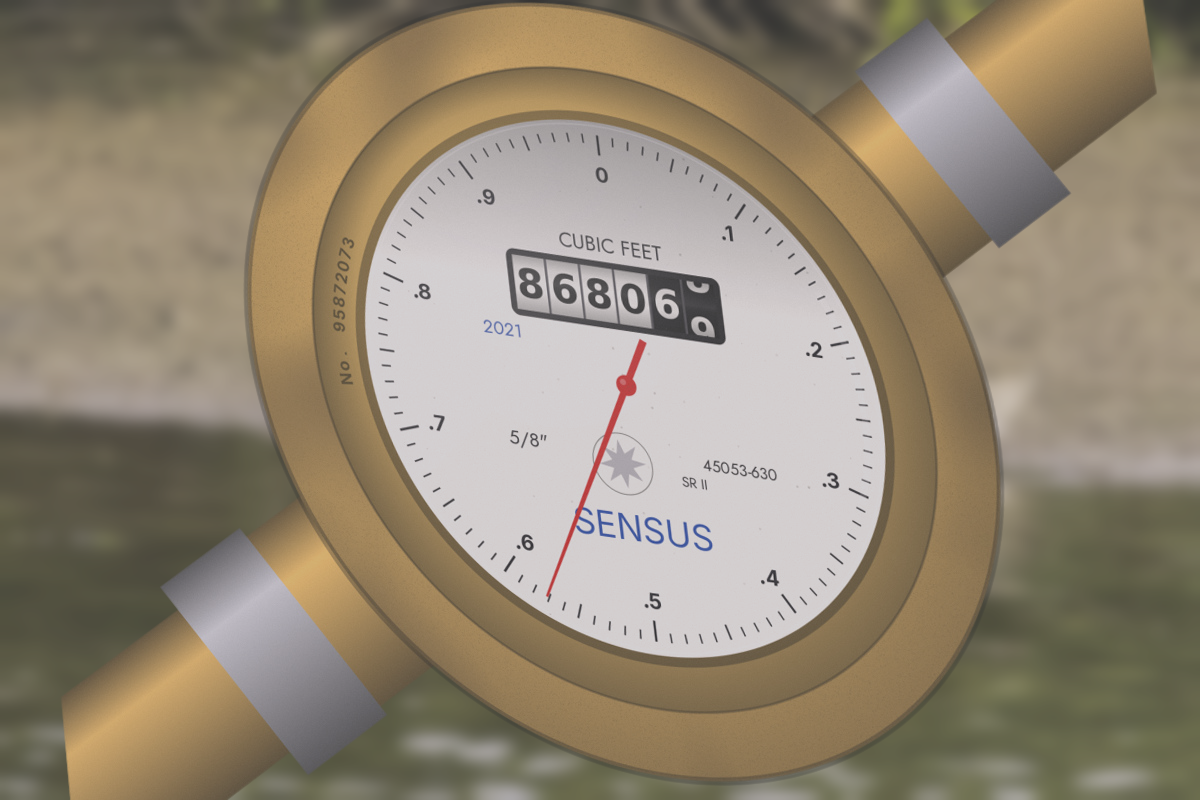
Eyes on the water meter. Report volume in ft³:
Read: 868068.57 ft³
